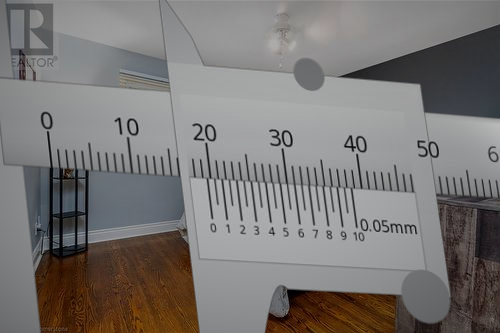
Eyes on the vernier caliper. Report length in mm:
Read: 19.6 mm
